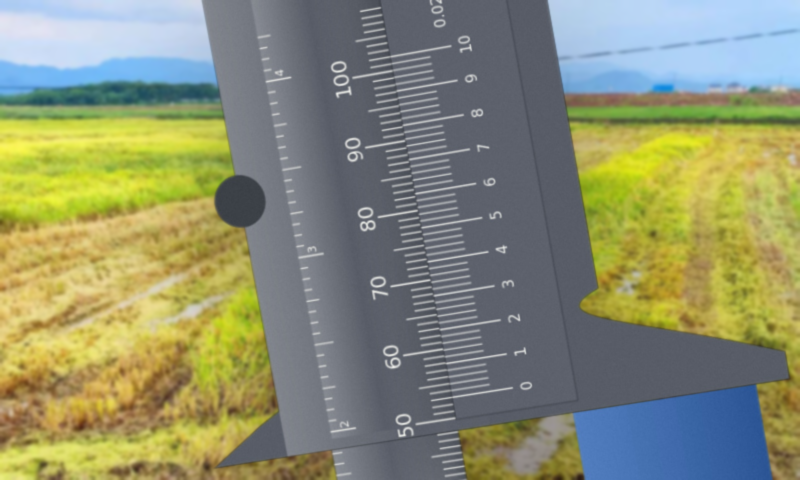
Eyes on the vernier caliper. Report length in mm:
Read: 53.0 mm
